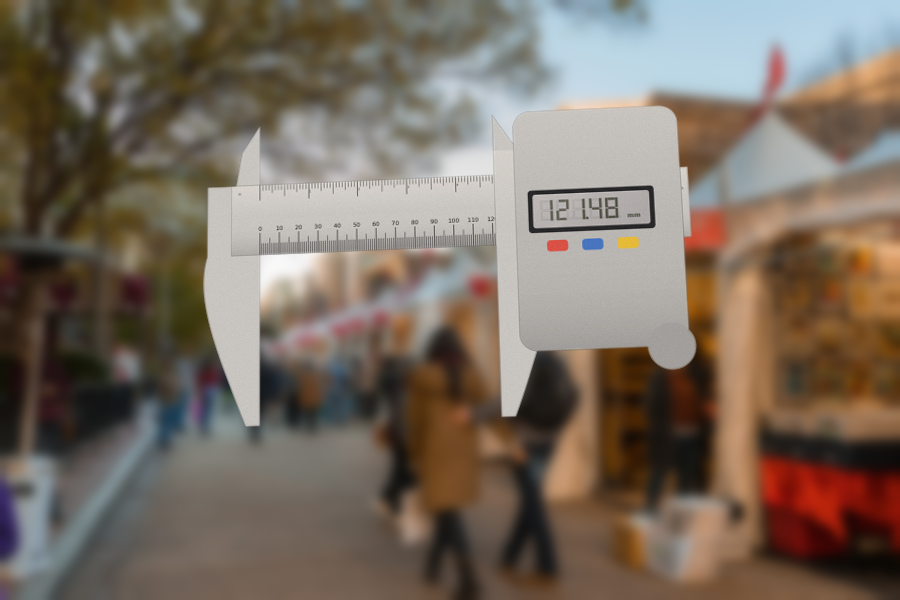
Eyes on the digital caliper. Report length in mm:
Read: 121.48 mm
